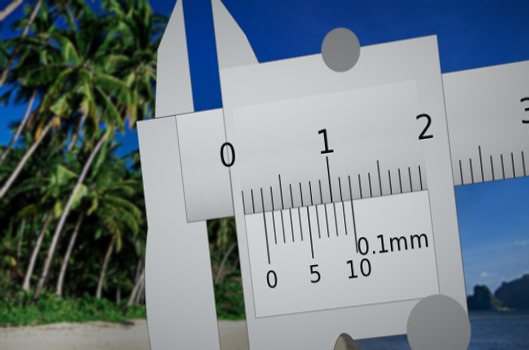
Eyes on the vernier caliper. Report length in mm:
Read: 3.0 mm
